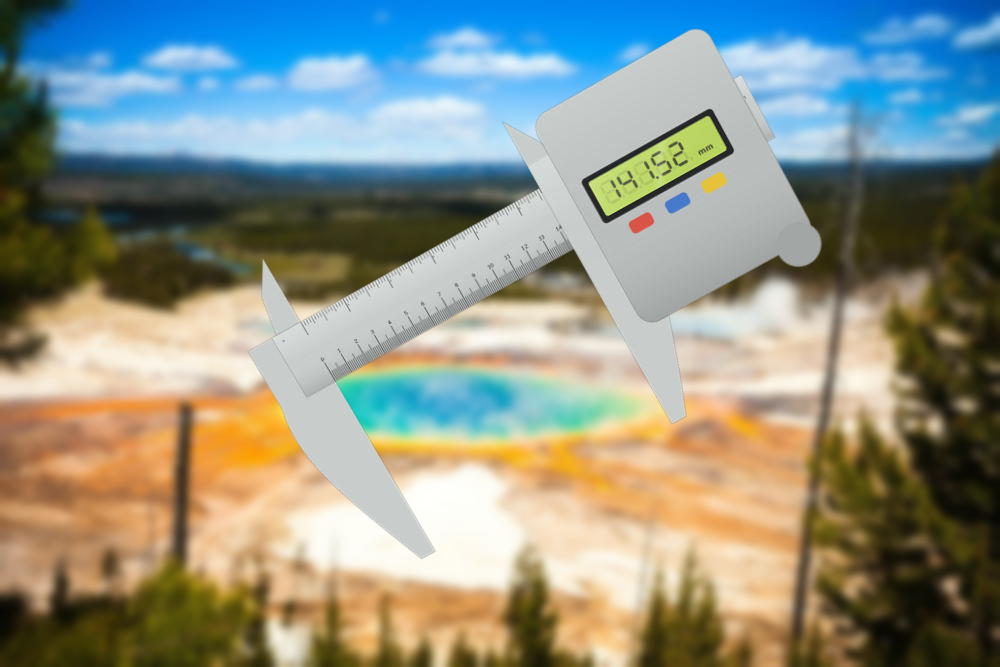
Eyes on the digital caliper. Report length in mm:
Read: 141.52 mm
